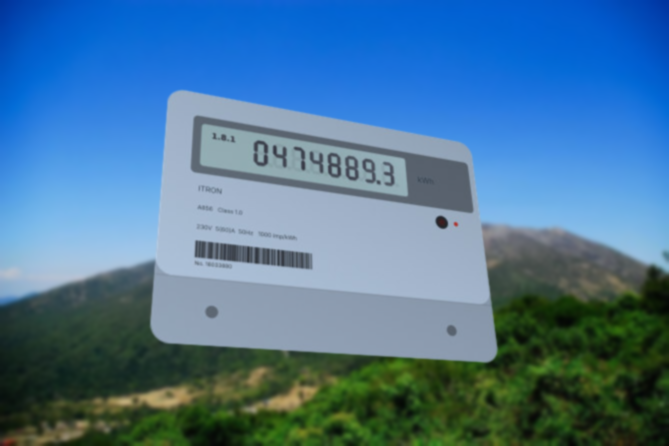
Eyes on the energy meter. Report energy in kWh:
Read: 474889.3 kWh
